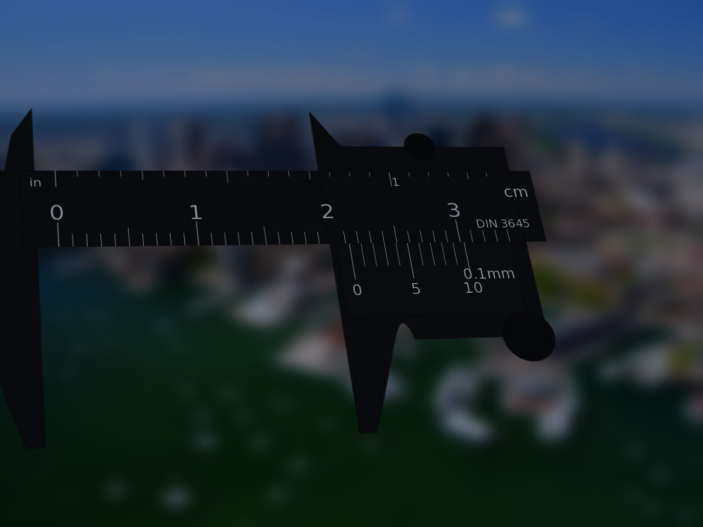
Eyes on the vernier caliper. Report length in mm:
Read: 21.3 mm
